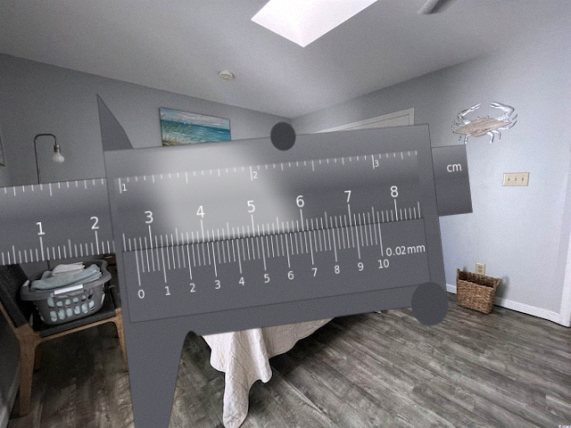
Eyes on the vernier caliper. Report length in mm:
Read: 27.0 mm
